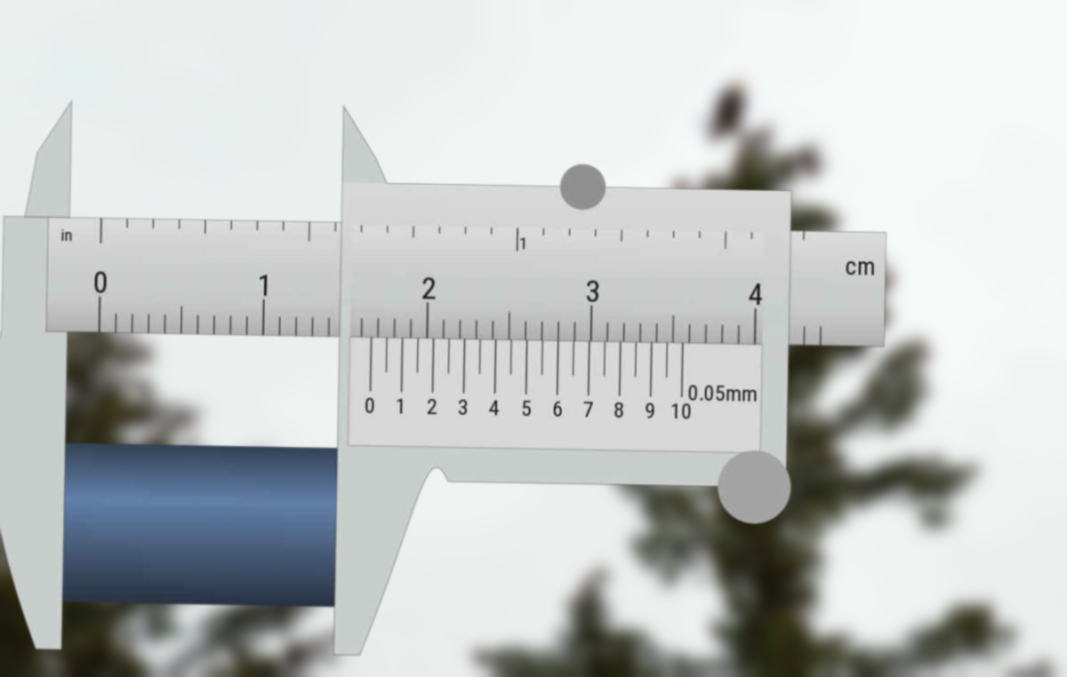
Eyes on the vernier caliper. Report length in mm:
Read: 16.6 mm
